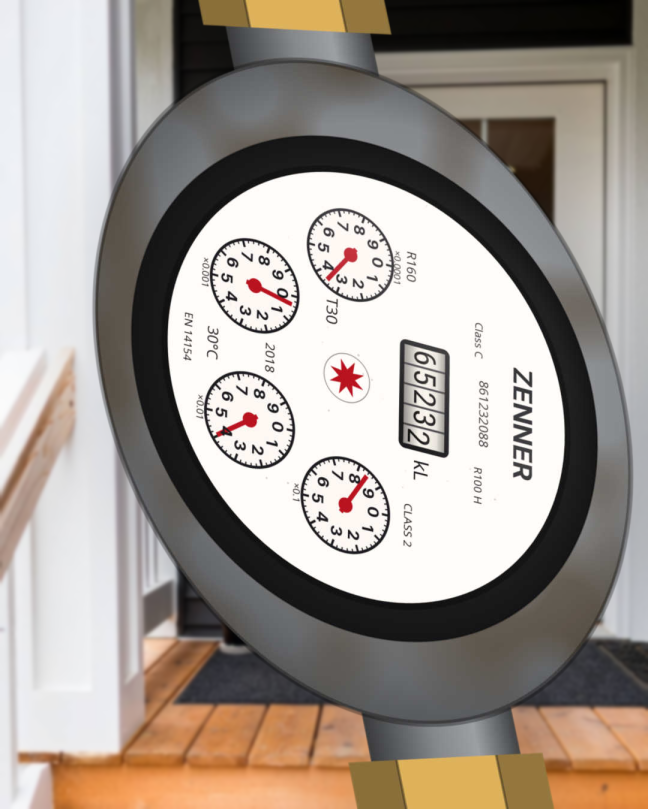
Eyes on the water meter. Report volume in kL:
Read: 65231.8403 kL
